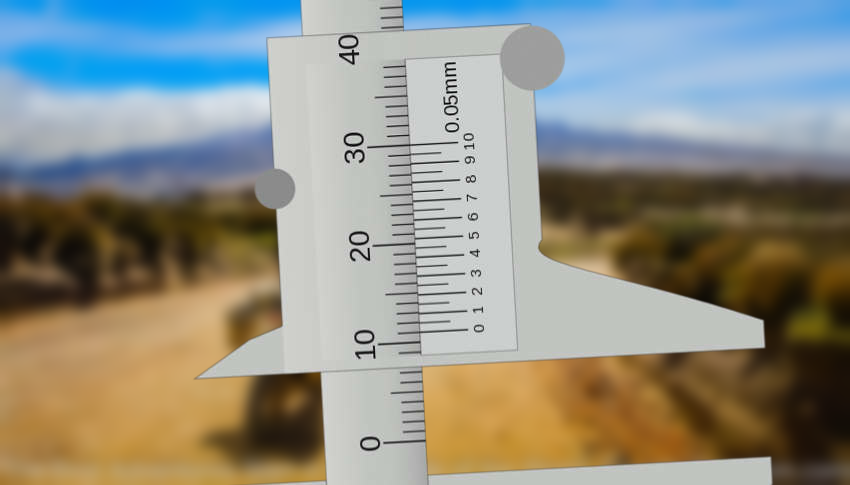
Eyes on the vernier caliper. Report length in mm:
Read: 11.0 mm
